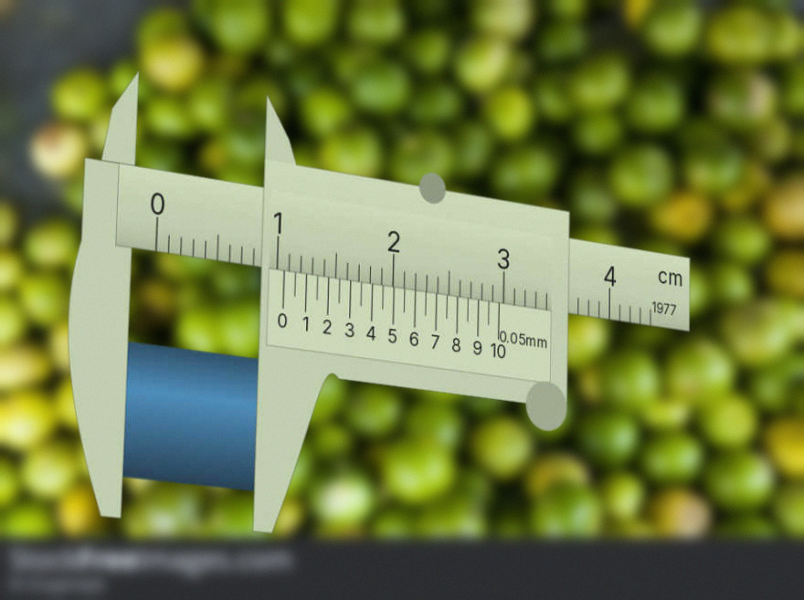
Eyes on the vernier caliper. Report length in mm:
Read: 10.6 mm
